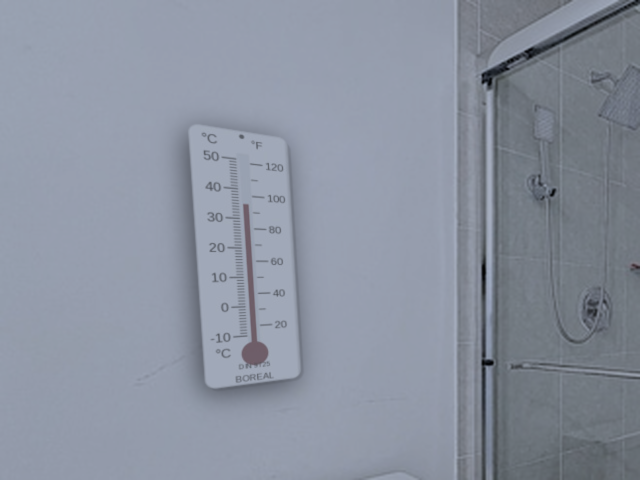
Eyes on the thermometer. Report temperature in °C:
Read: 35 °C
